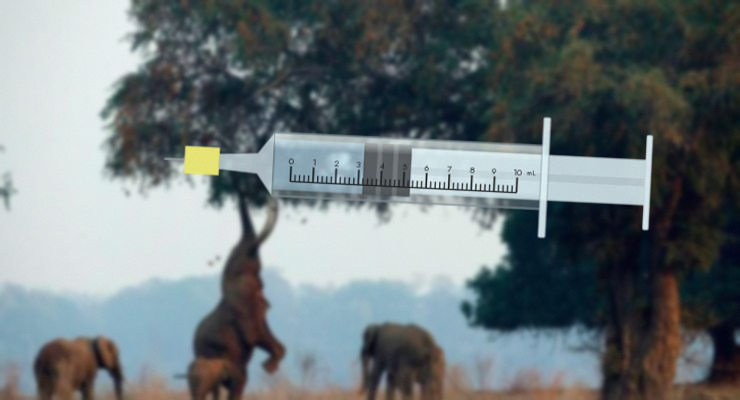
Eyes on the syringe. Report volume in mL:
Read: 3.2 mL
